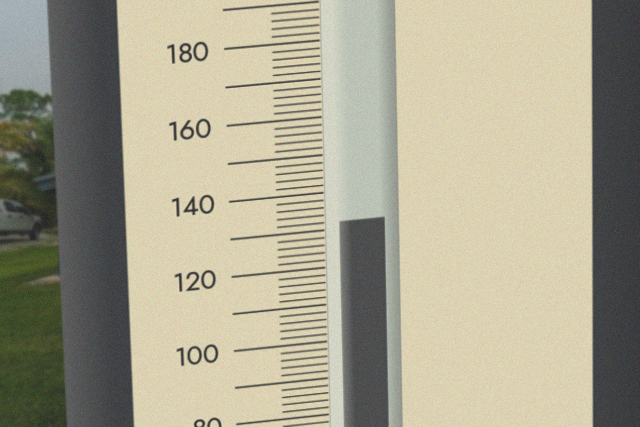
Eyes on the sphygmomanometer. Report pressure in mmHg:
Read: 132 mmHg
